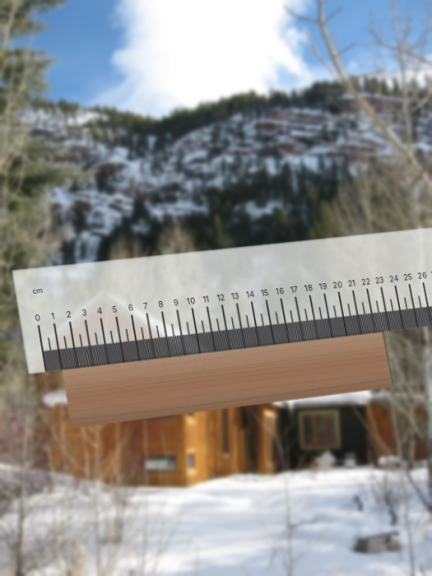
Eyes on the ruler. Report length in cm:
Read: 21.5 cm
